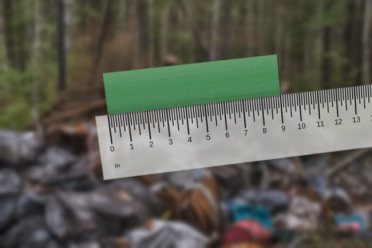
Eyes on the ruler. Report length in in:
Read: 9 in
